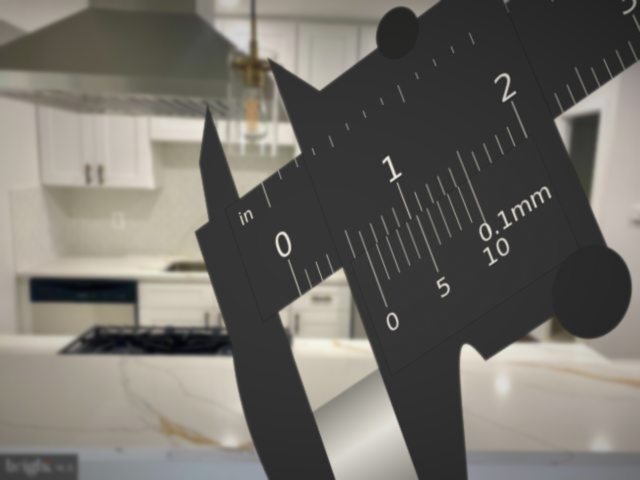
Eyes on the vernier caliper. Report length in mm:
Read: 6.0 mm
